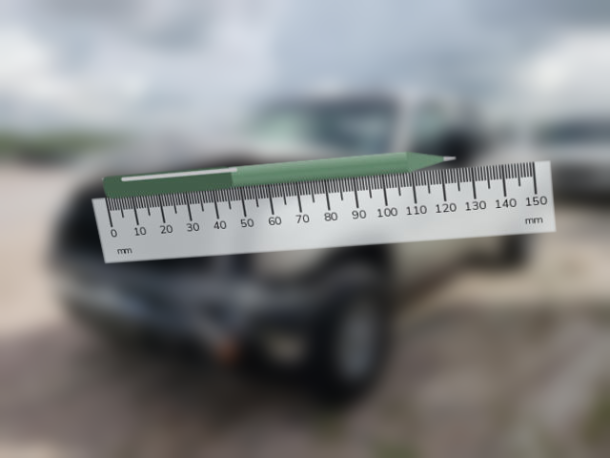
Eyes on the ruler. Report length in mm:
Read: 125 mm
